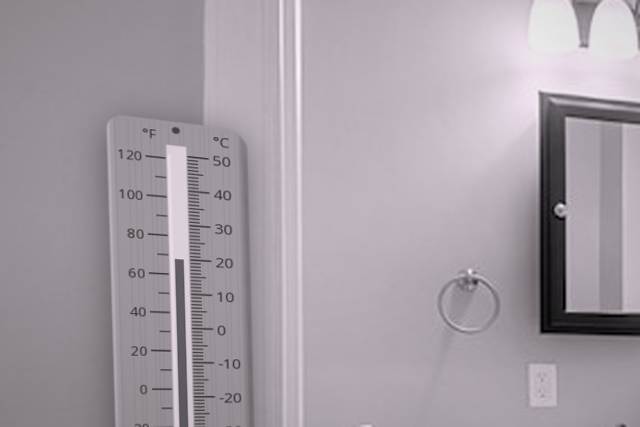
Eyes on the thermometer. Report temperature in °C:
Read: 20 °C
